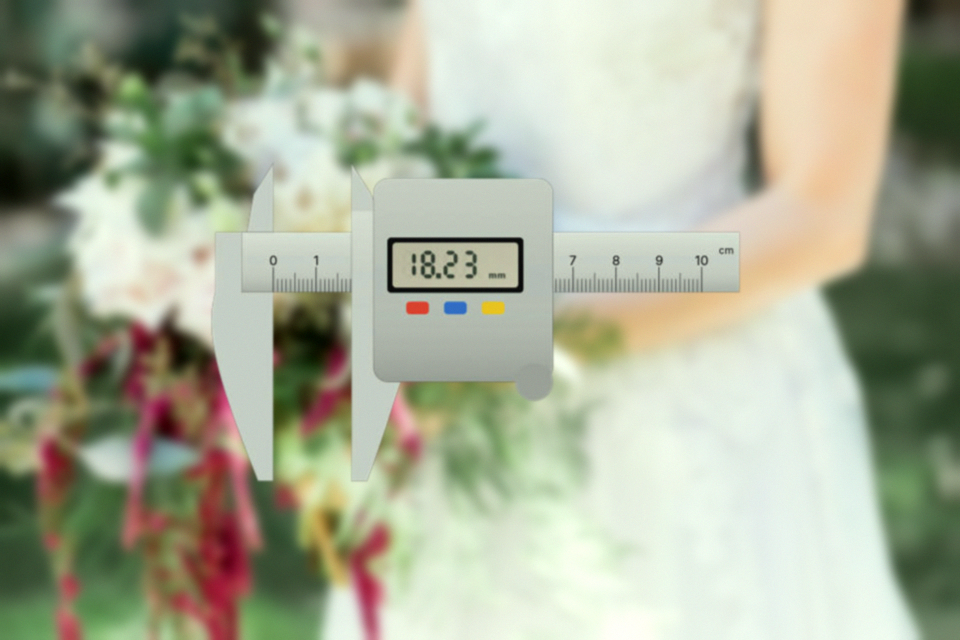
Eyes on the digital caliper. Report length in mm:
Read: 18.23 mm
